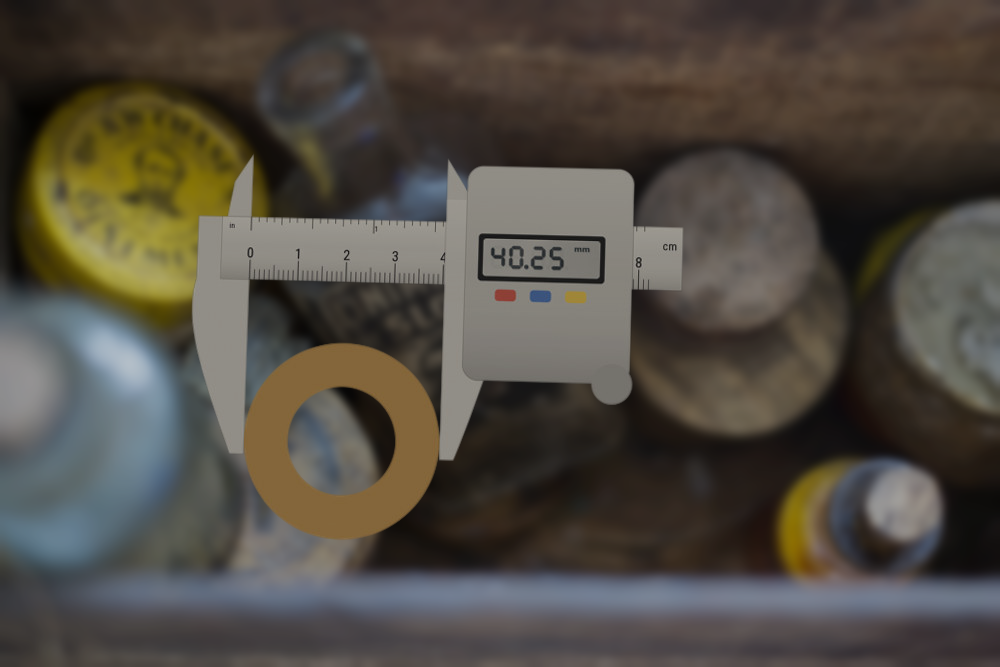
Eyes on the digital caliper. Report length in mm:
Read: 40.25 mm
